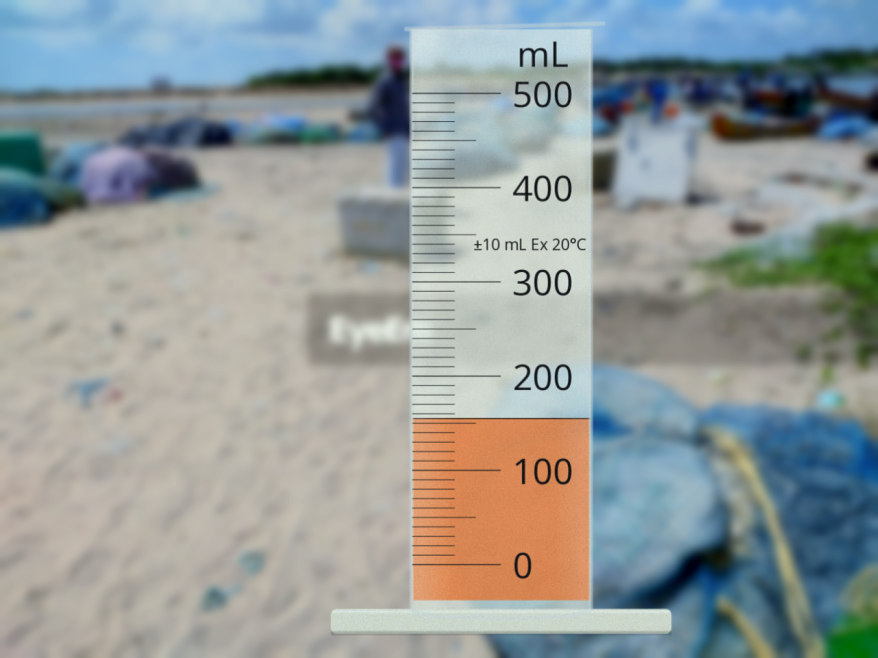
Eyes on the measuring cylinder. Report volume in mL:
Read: 155 mL
